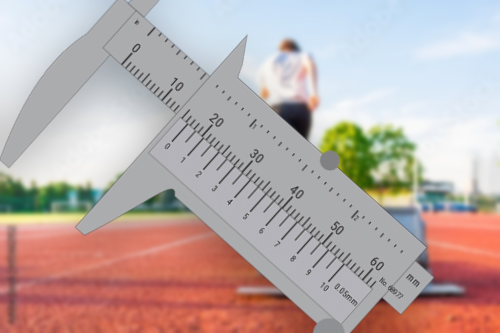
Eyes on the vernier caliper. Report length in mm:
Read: 16.5 mm
